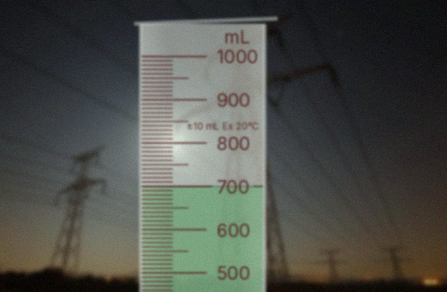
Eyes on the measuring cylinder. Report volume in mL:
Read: 700 mL
